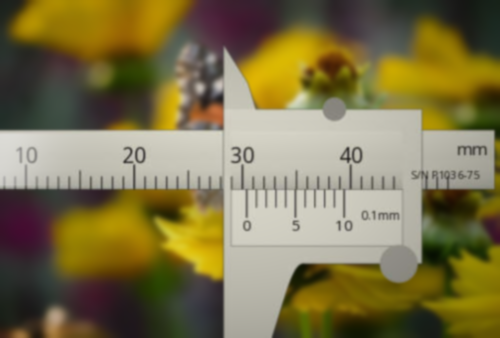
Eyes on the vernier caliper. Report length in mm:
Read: 30.4 mm
